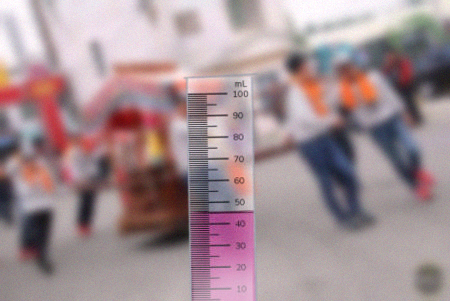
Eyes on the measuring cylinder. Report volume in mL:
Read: 45 mL
